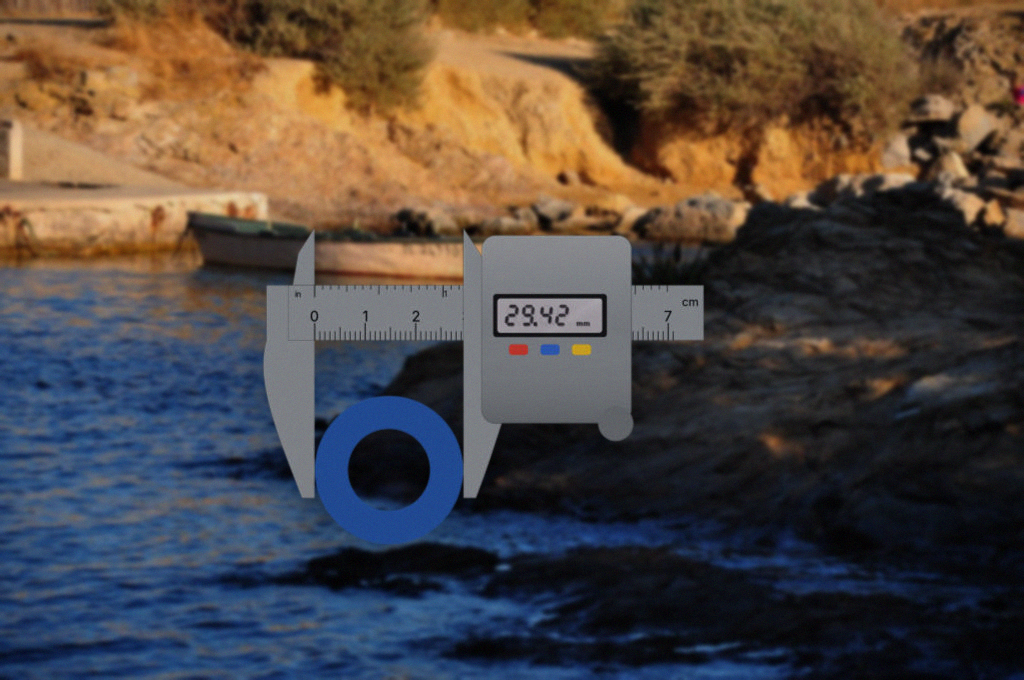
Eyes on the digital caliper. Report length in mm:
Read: 29.42 mm
